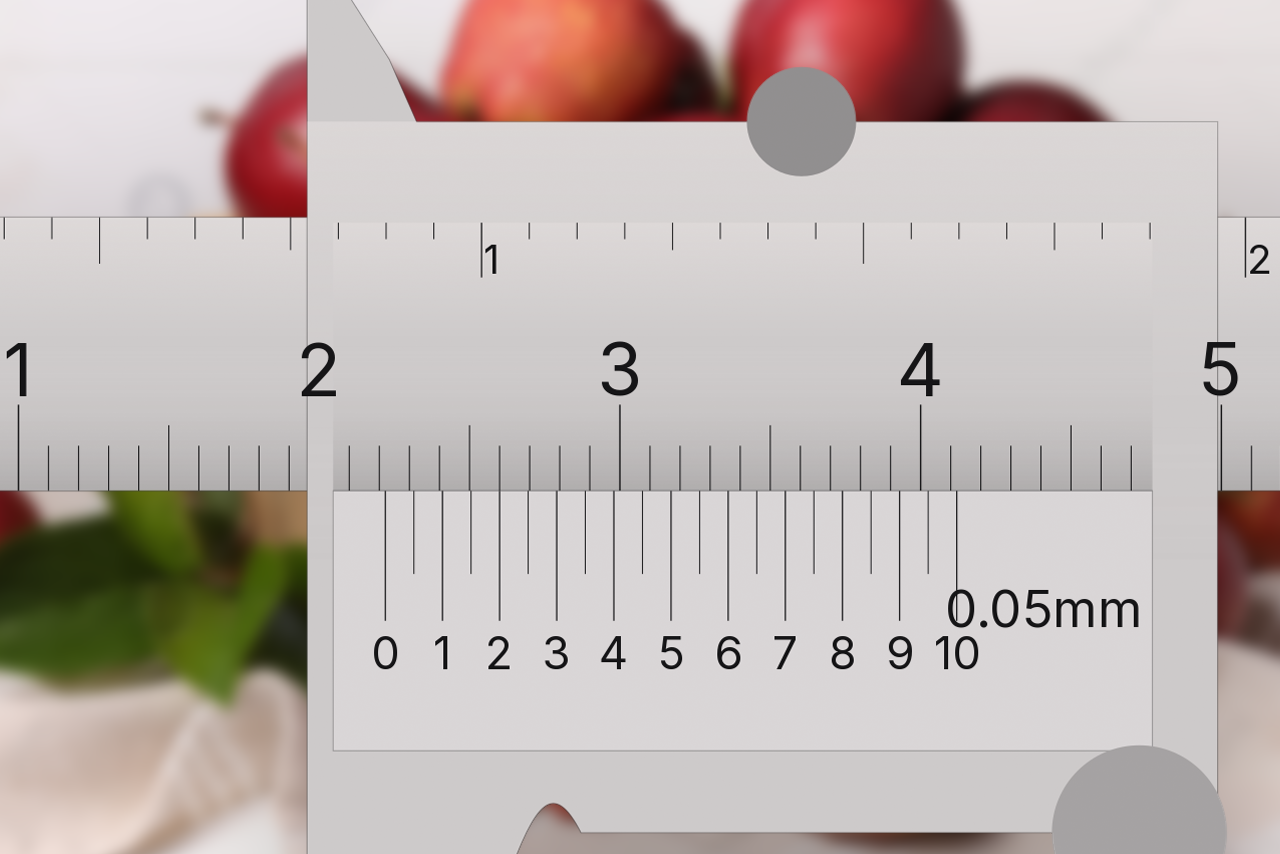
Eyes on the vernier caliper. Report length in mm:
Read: 22.20 mm
